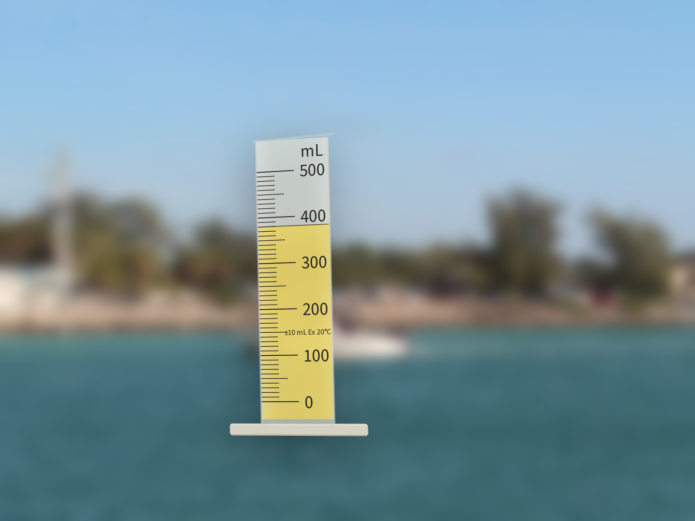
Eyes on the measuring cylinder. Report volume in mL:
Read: 380 mL
